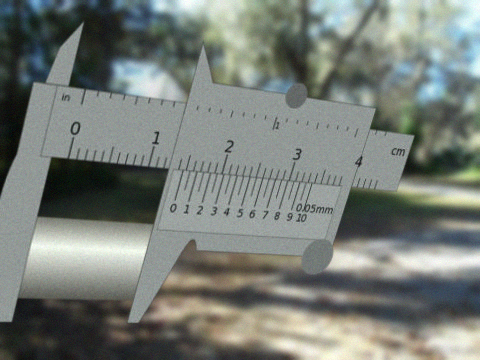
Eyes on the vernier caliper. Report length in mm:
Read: 14.6 mm
